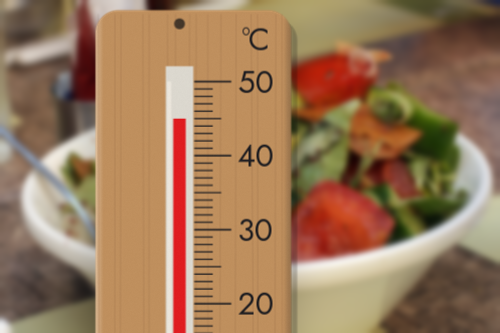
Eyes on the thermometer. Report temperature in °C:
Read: 45 °C
